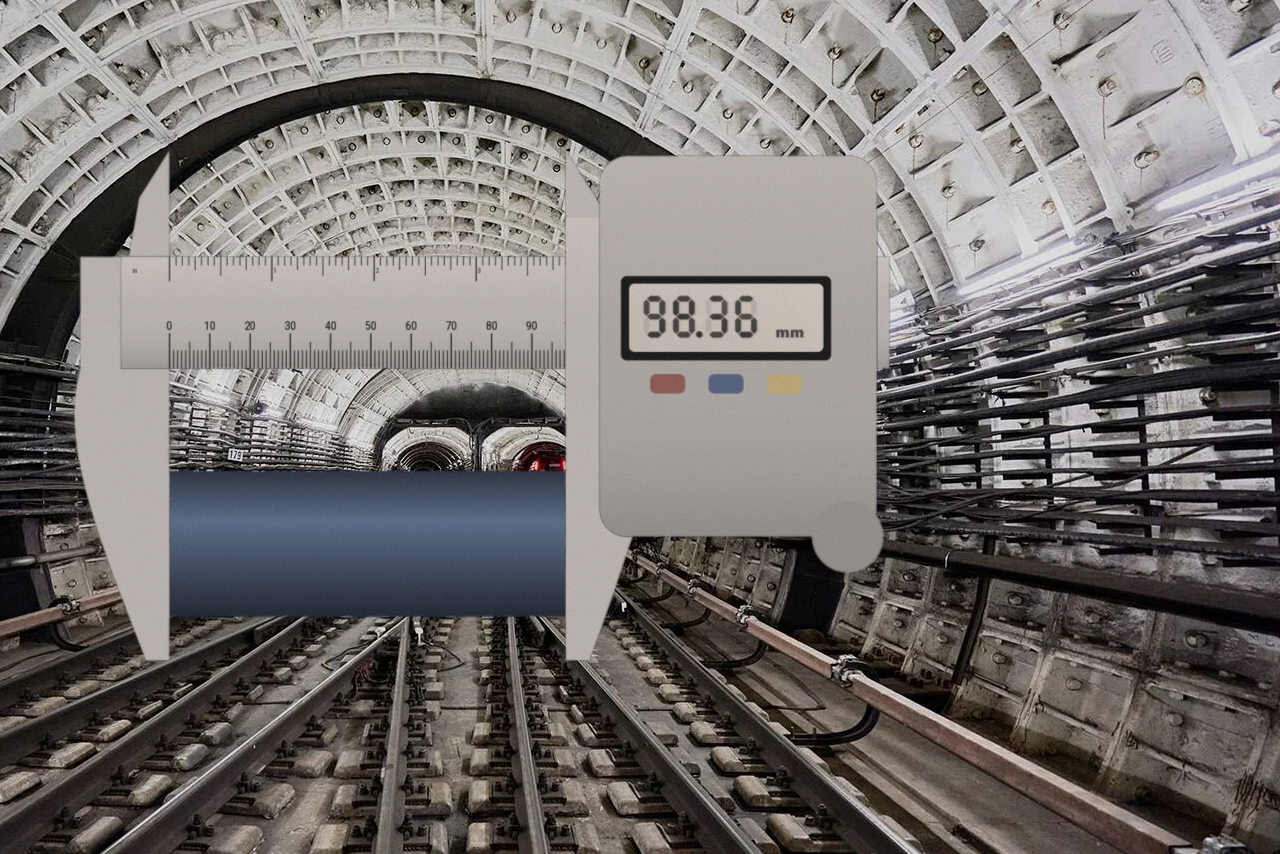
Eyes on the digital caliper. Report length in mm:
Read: 98.36 mm
